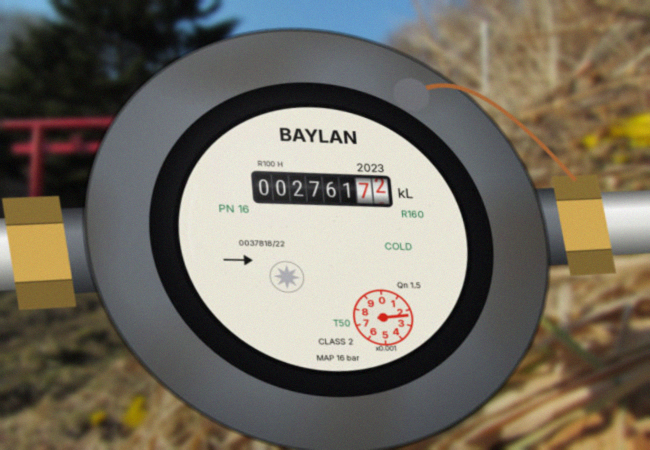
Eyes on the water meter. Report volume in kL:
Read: 2761.722 kL
